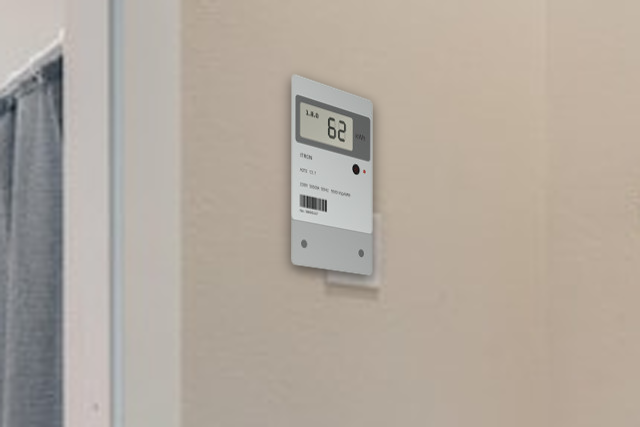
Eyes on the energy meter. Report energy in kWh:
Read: 62 kWh
